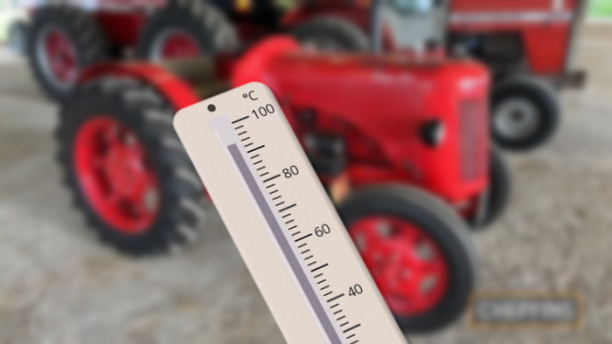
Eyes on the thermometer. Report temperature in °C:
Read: 94 °C
